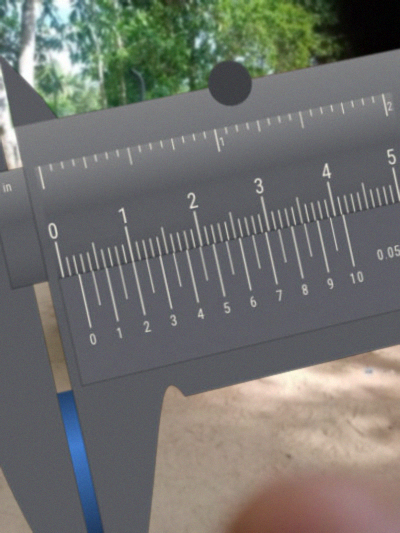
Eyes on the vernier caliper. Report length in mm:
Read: 2.2 mm
